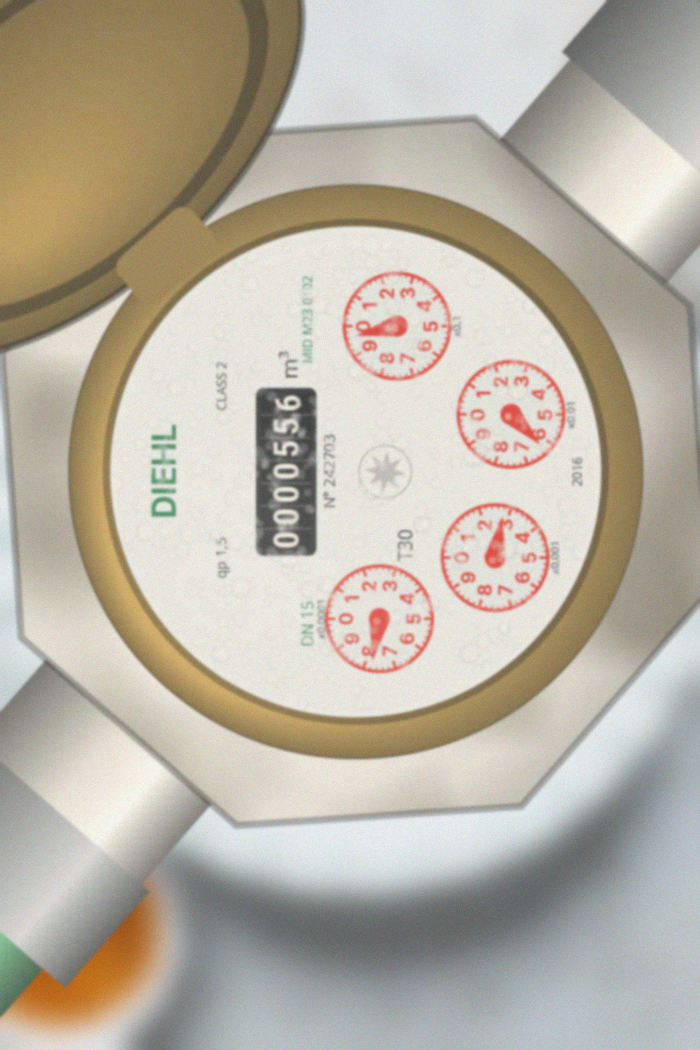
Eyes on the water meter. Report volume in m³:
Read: 555.9627 m³
